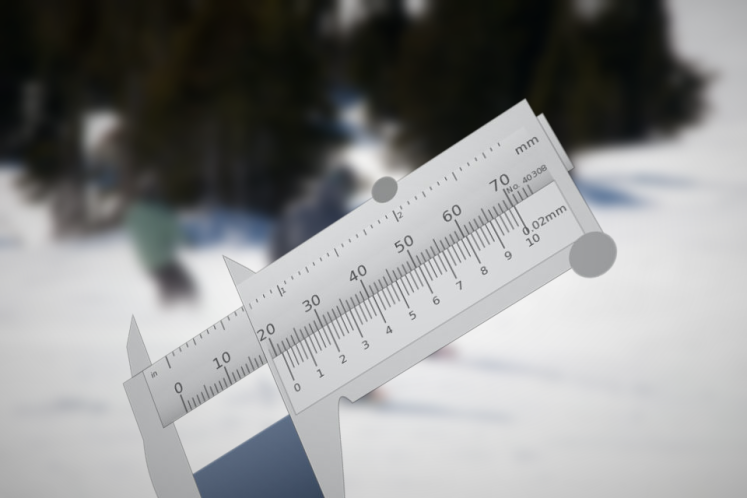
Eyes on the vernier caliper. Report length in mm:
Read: 21.2 mm
